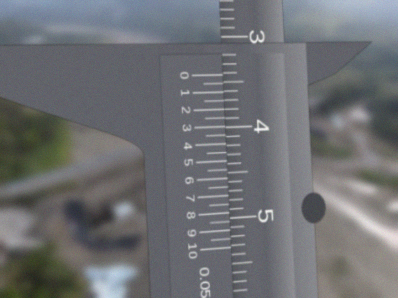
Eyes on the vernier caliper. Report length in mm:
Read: 34.2 mm
